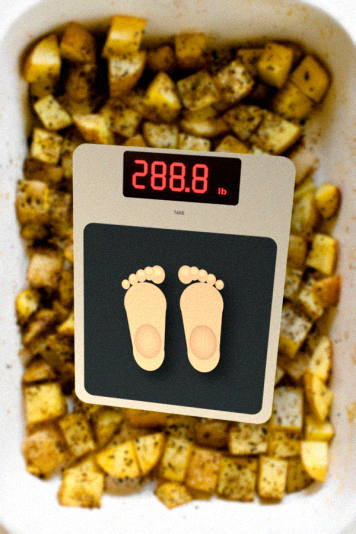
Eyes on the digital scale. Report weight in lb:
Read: 288.8 lb
